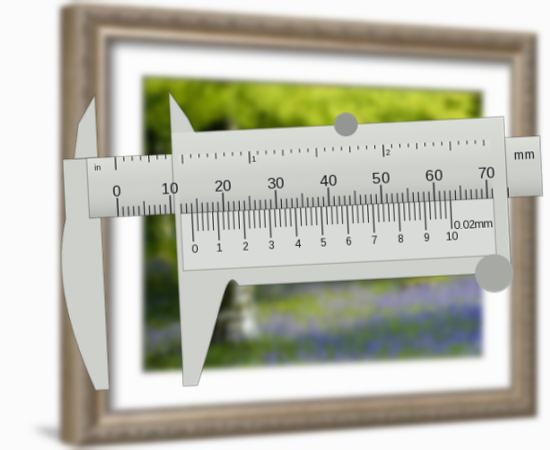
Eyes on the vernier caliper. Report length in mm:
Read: 14.0 mm
